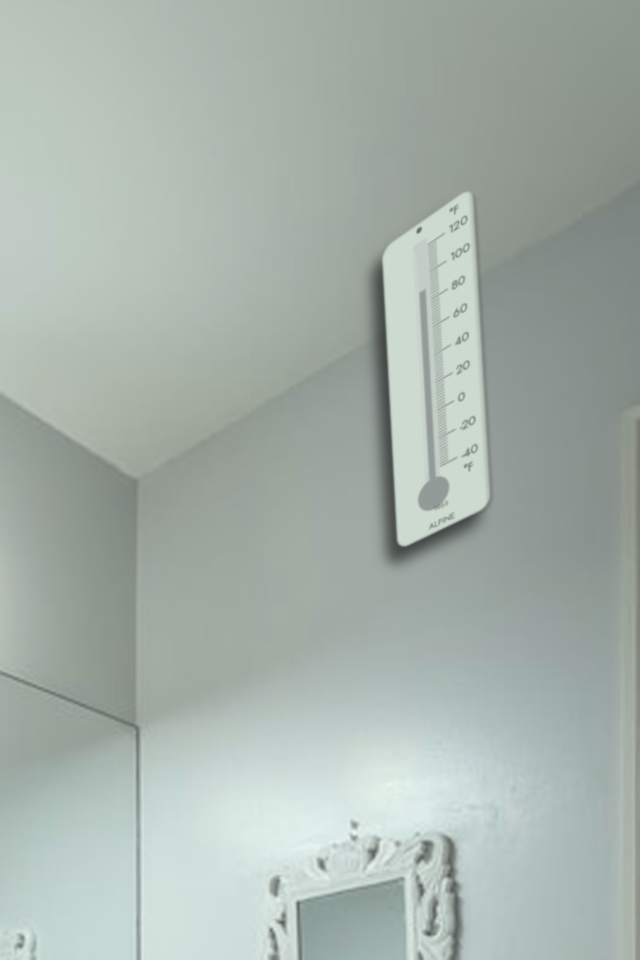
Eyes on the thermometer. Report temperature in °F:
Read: 90 °F
